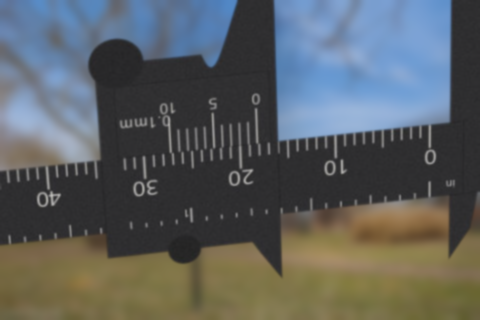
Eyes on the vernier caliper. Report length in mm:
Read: 18.2 mm
